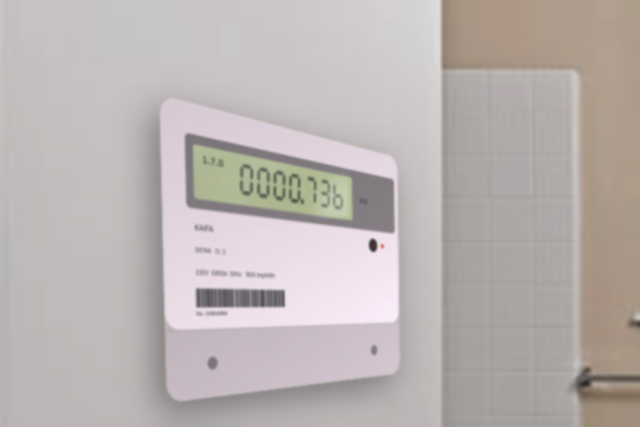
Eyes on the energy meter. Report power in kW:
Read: 0.736 kW
